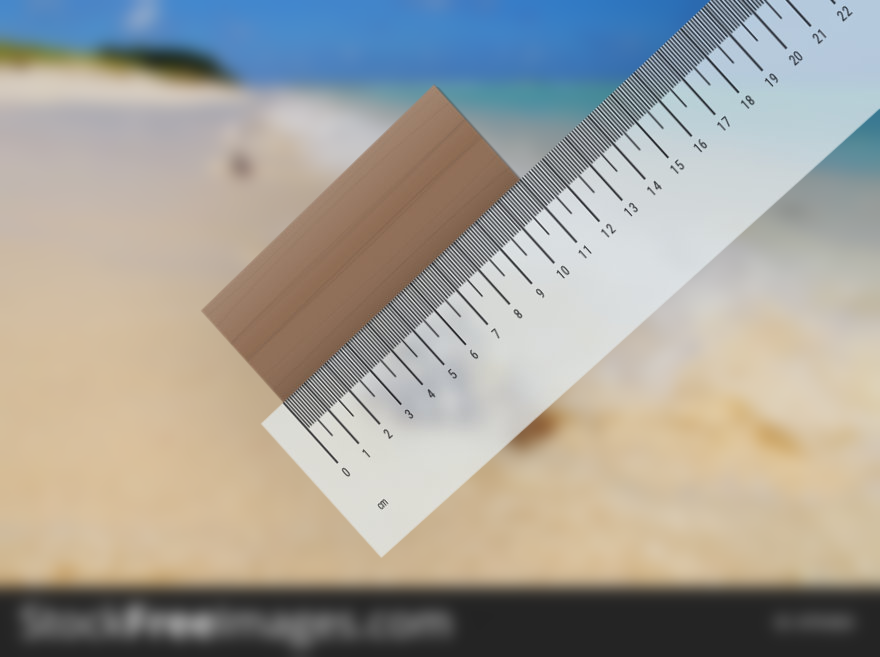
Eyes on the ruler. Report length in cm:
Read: 11 cm
